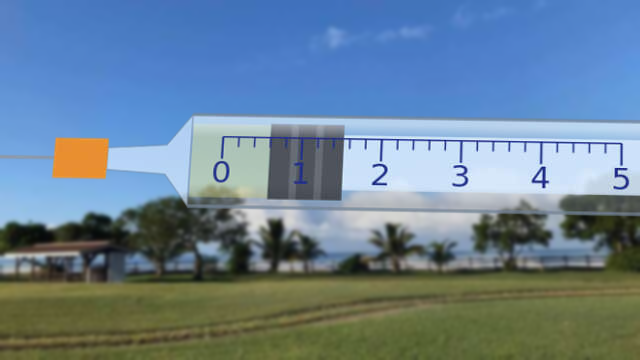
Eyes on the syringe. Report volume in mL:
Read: 0.6 mL
